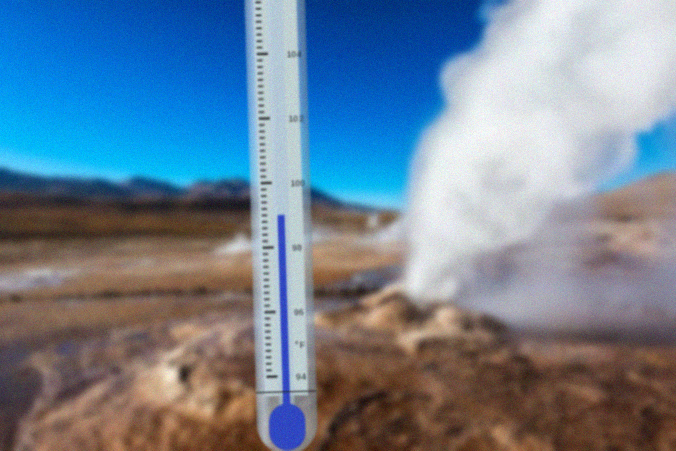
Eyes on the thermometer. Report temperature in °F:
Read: 99 °F
